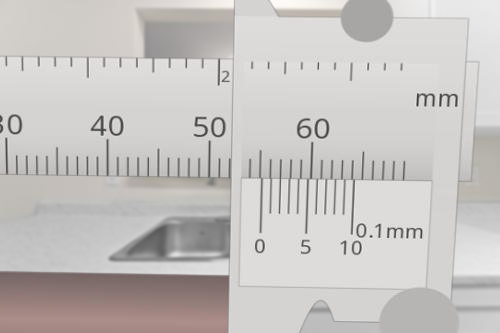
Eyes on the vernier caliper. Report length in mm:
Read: 55.2 mm
